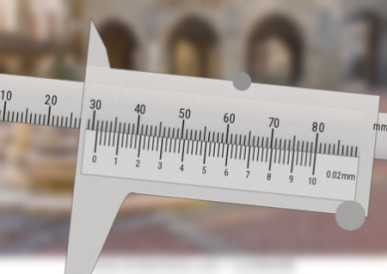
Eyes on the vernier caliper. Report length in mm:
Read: 31.0 mm
